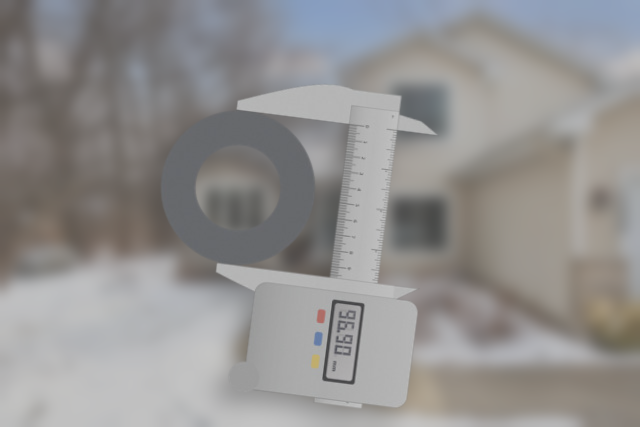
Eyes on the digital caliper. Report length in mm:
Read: 96.90 mm
